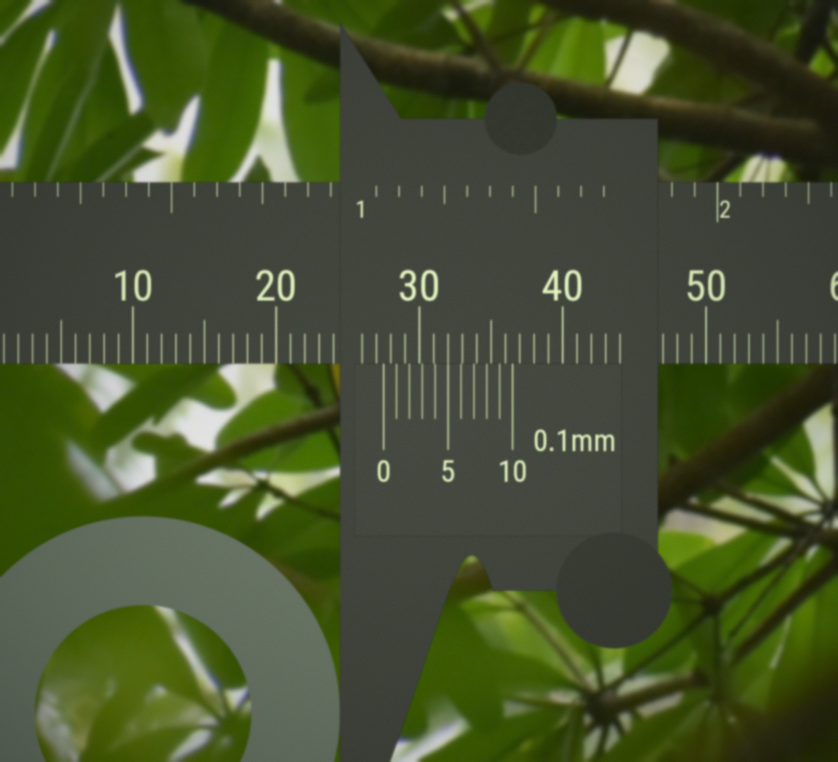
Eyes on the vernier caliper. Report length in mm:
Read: 27.5 mm
